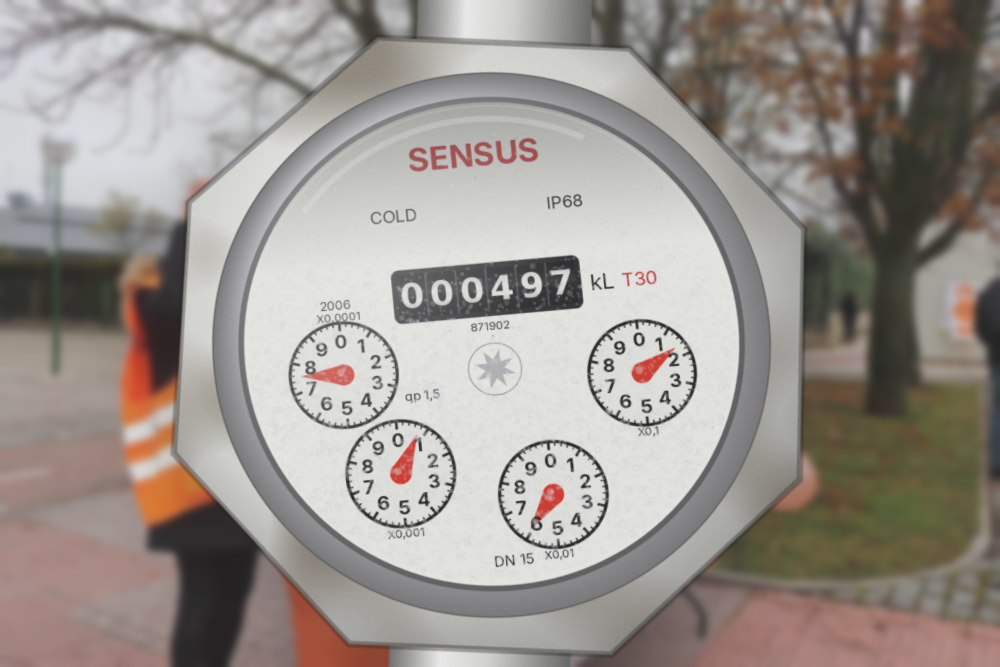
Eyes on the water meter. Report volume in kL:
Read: 497.1607 kL
